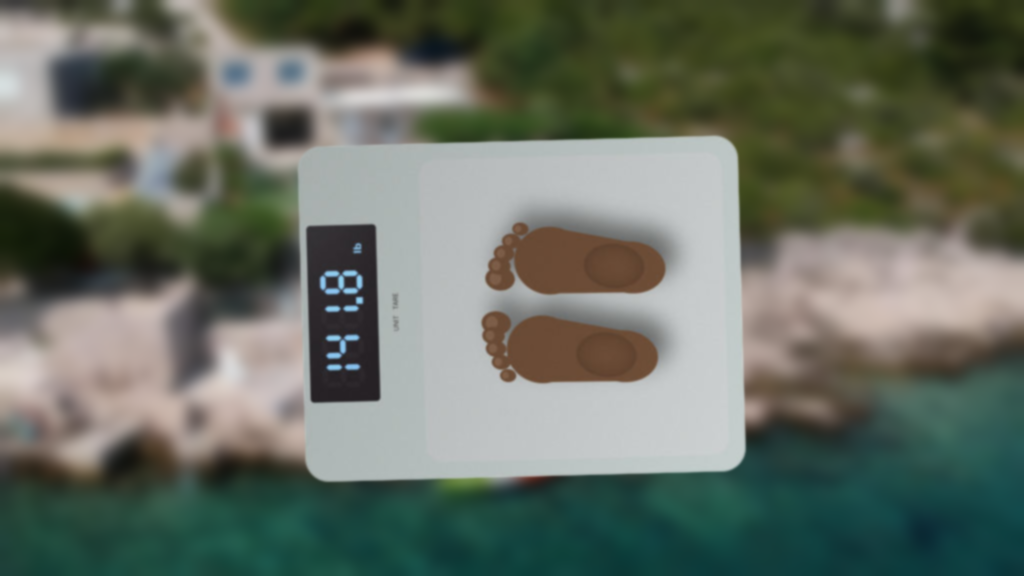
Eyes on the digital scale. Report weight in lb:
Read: 141.8 lb
